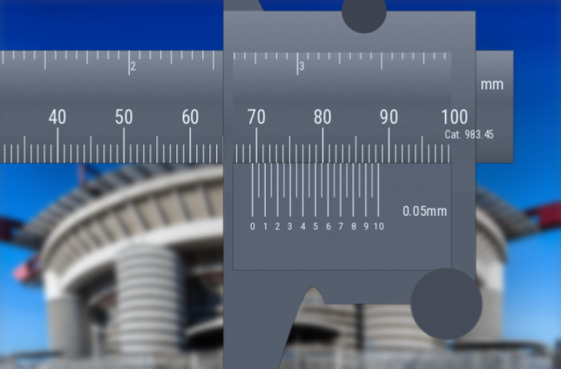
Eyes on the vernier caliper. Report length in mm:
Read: 69.4 mm
